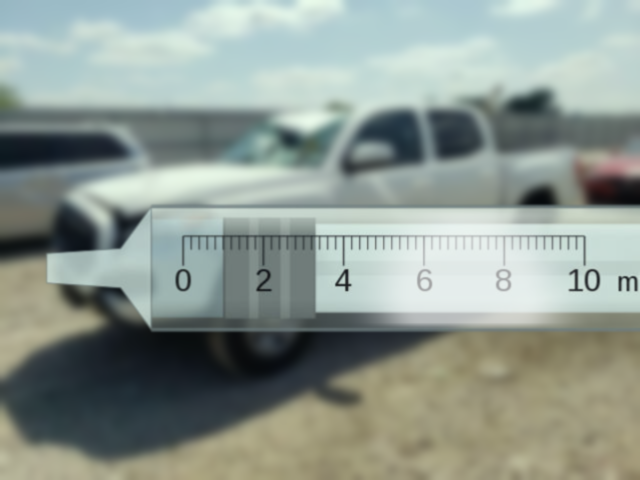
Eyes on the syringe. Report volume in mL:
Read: 1 mL
